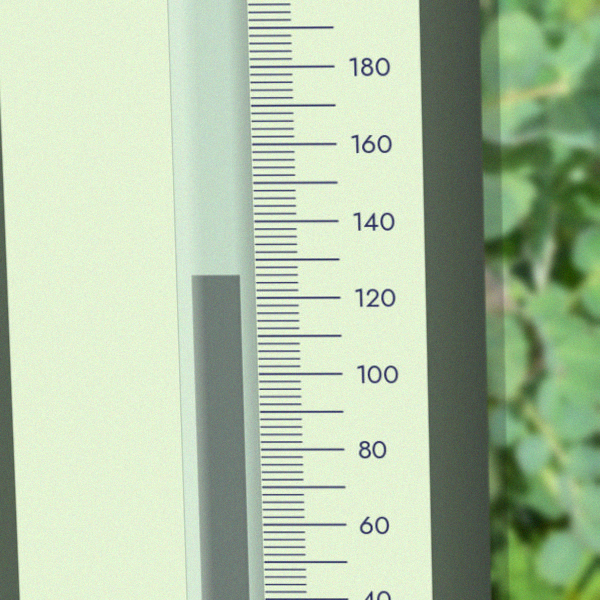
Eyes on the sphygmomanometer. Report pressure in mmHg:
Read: 126 mmHg
